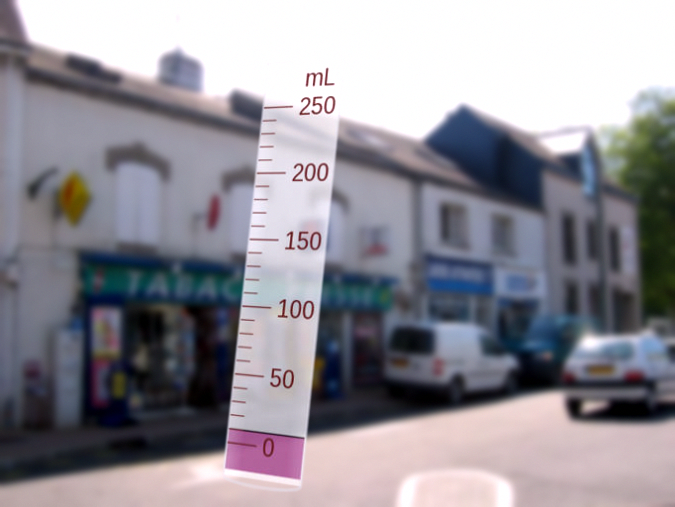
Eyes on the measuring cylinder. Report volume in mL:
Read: 10 mL
